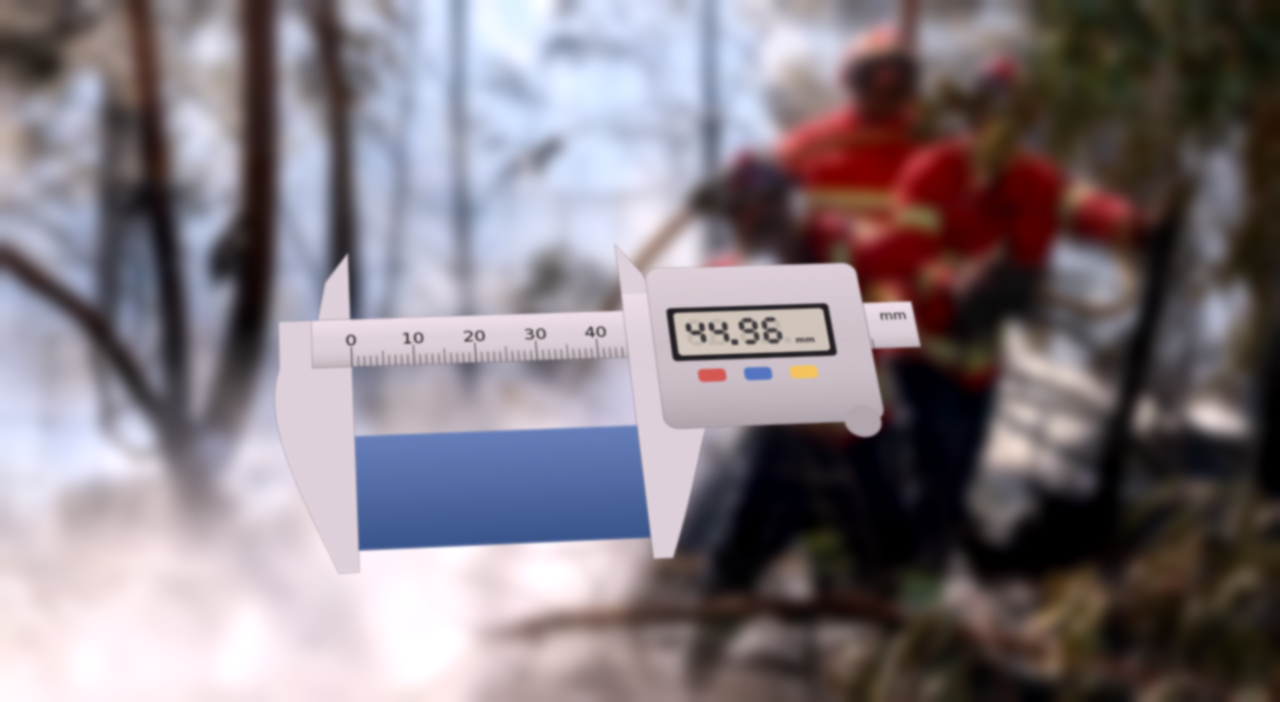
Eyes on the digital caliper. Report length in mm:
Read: 44.96 mm
